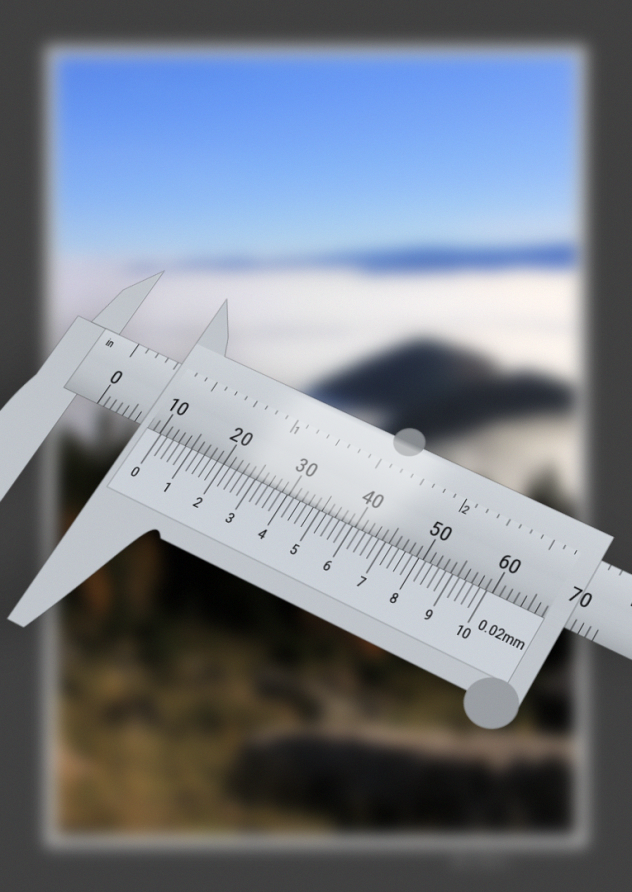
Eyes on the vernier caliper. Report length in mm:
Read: 10.2 mm
